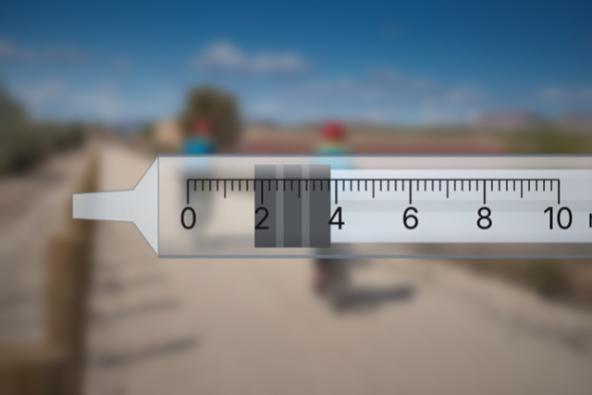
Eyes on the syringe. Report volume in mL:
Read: 1.8 mL
